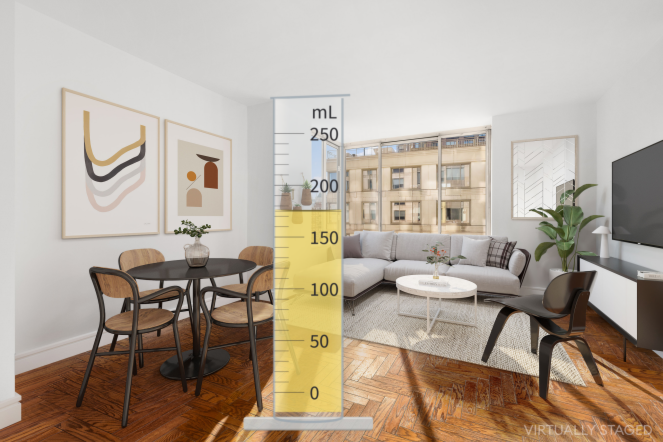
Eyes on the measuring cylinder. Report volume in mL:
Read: 175 mL
